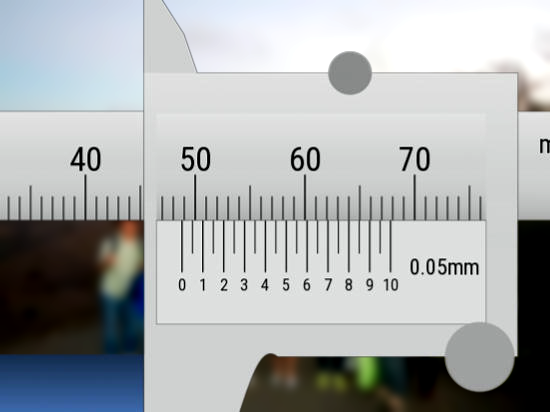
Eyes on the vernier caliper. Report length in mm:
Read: 48.8 mm
